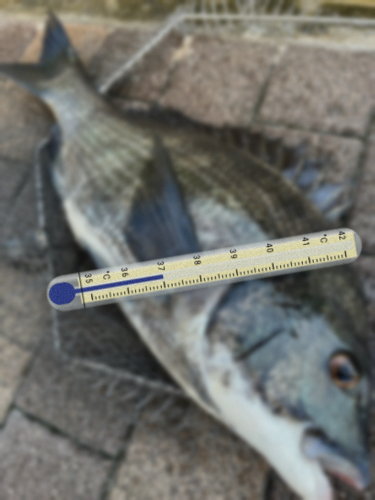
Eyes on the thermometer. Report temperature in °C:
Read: 37 °C
